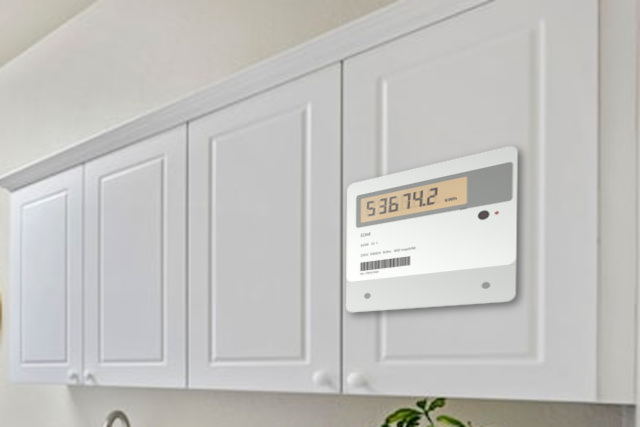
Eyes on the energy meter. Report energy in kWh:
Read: 53674.2 kWh
